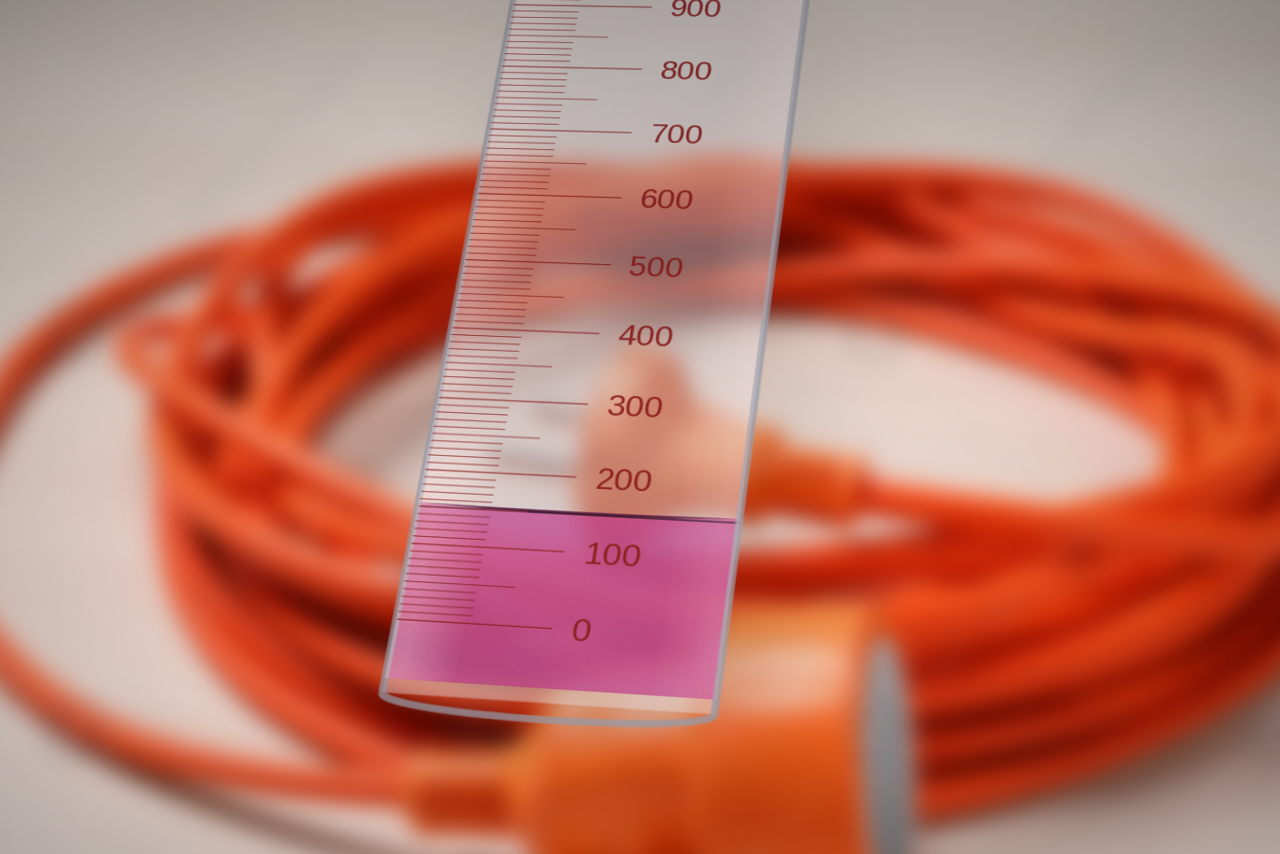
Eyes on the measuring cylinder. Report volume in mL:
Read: 150 mL
